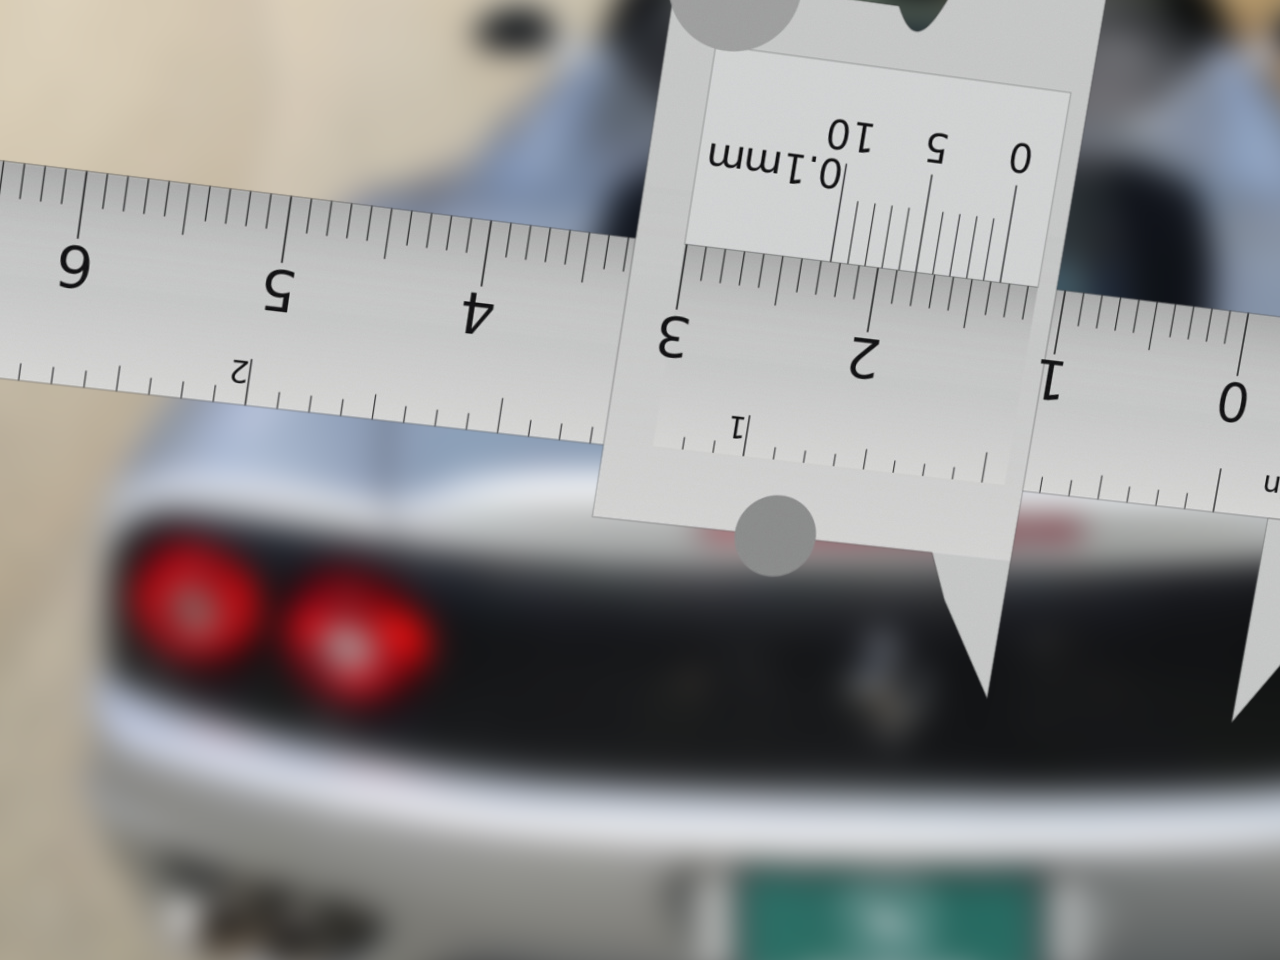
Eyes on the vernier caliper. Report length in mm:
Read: 13.5 mm
